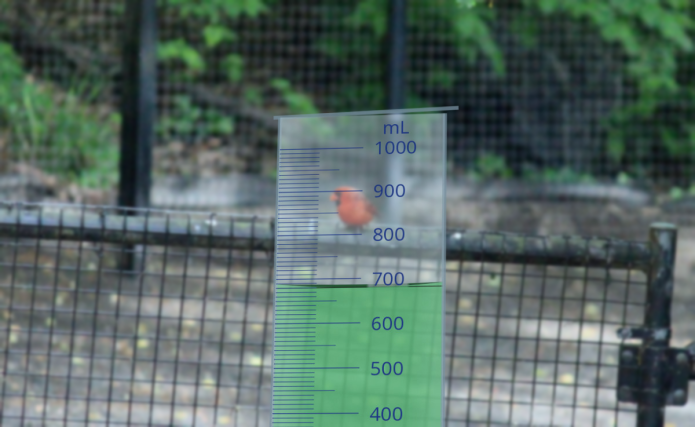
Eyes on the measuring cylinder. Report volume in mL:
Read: 680 mL
